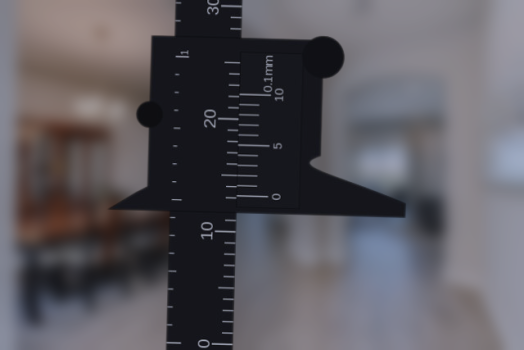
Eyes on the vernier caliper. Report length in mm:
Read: 13.2 mm
